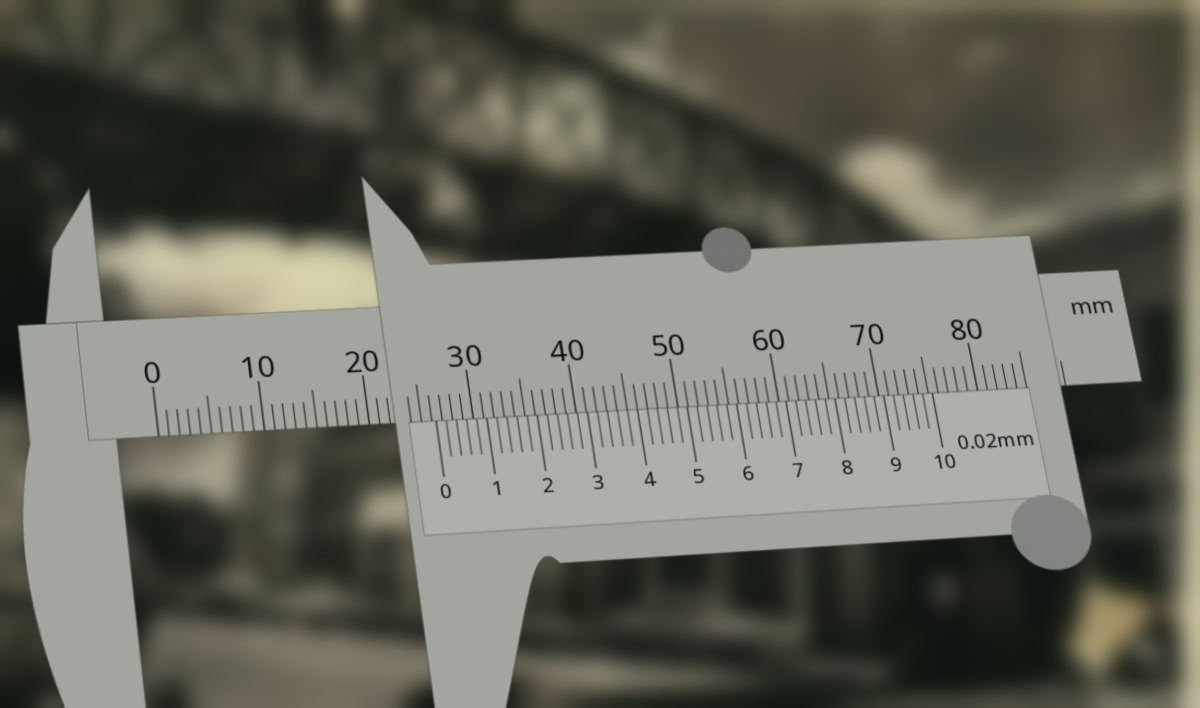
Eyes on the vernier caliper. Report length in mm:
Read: 26.4 mm
